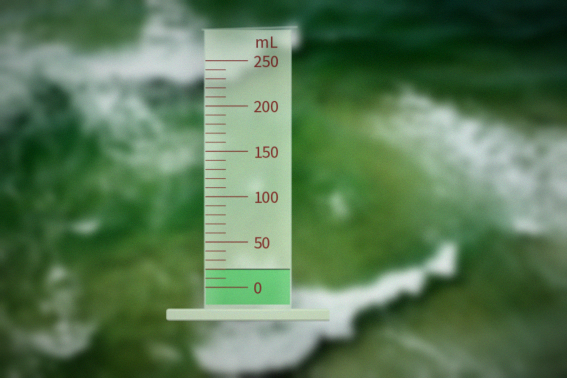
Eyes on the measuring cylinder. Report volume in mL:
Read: 20 mL
